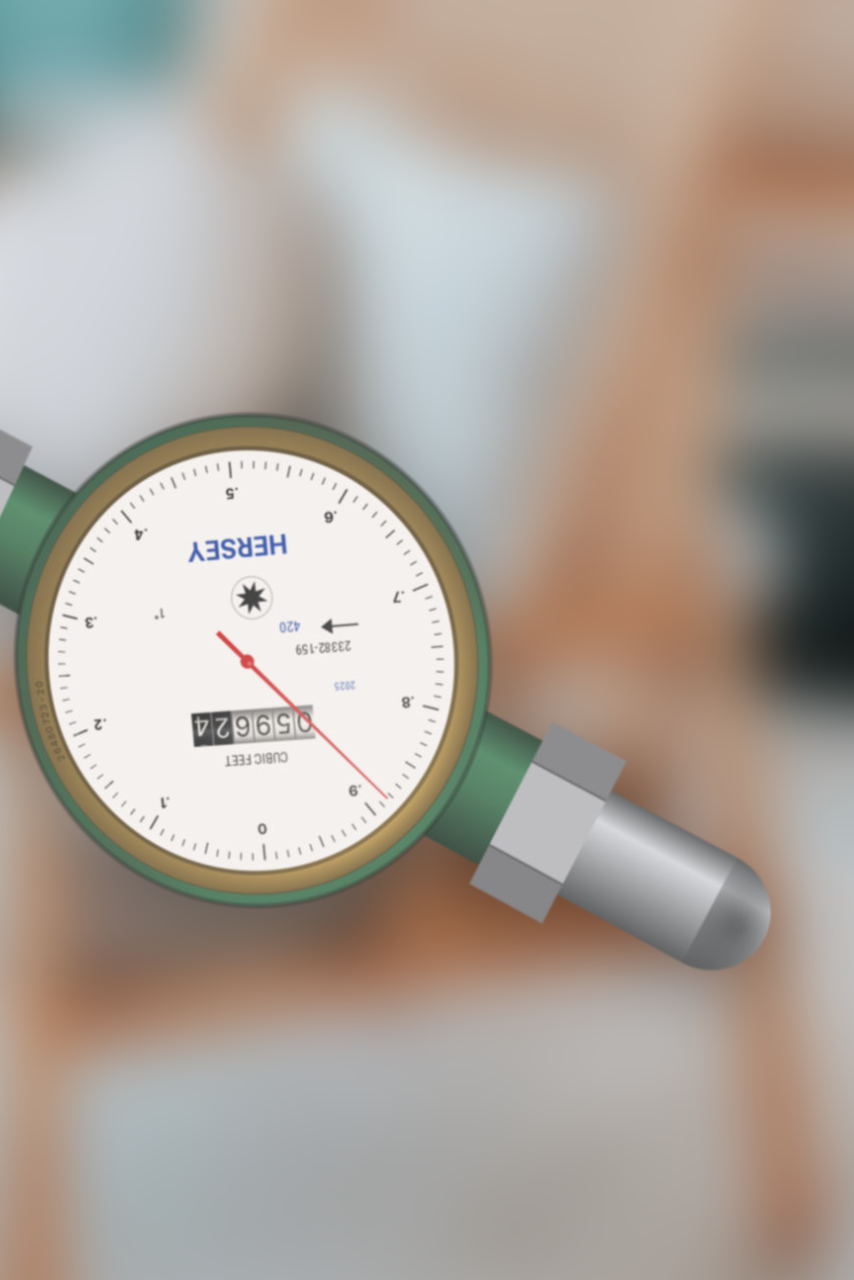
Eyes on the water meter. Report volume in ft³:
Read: 59623.88 ft³
